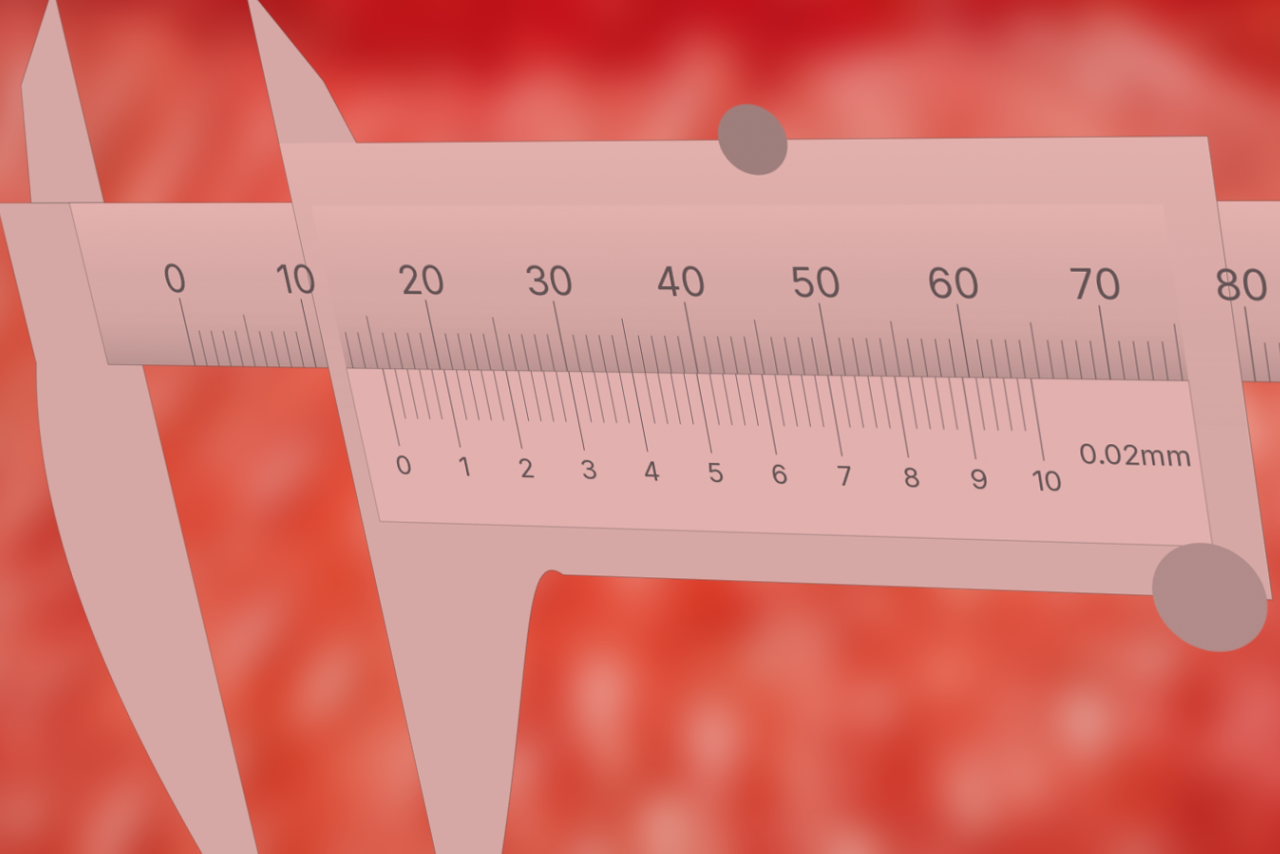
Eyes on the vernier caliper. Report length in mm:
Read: 15.4 mm
